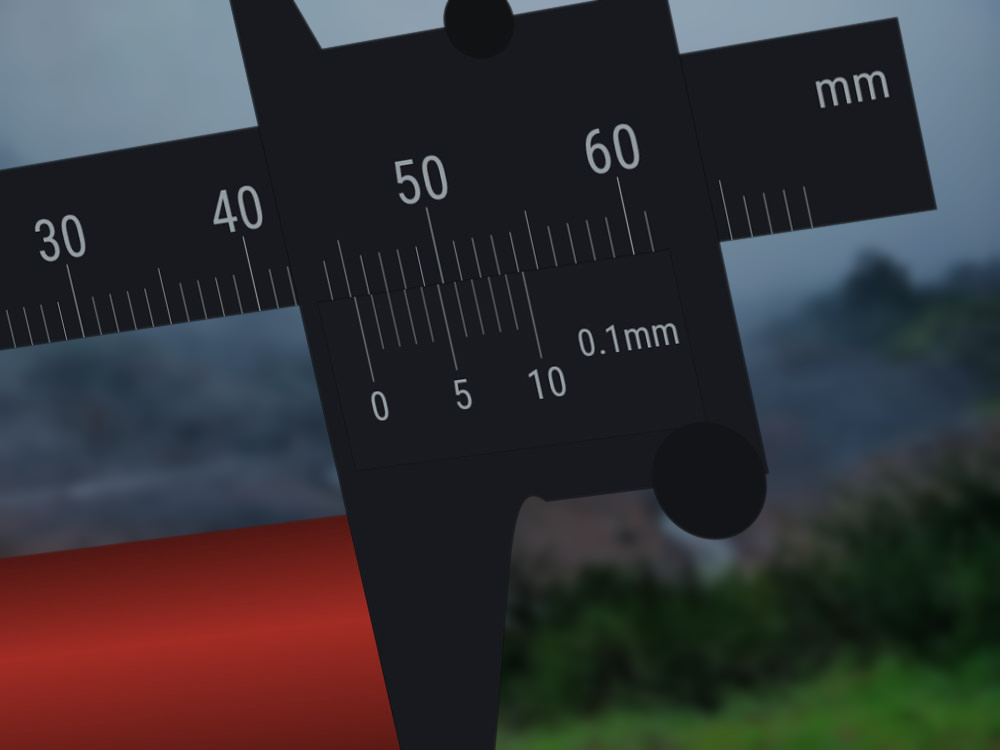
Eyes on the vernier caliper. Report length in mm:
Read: 45.2 mm
